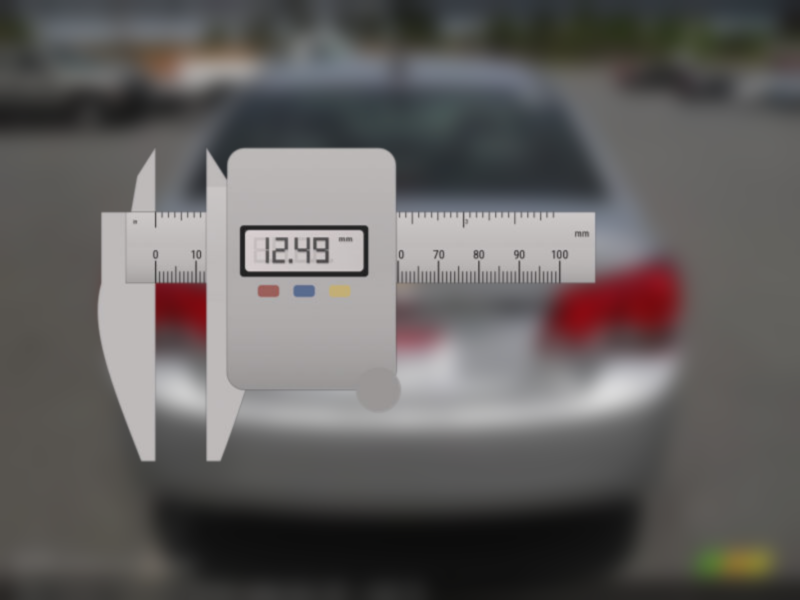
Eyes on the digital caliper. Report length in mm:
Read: 12.49 mm
